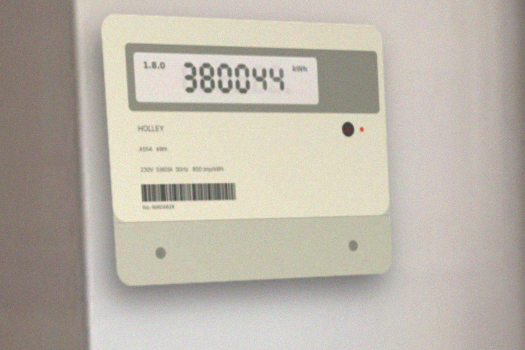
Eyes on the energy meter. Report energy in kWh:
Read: 380044 kWh
